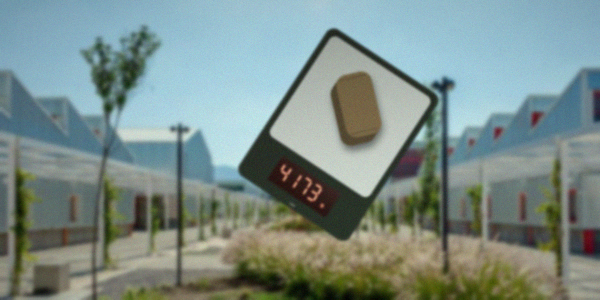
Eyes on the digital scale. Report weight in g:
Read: 4173 g
